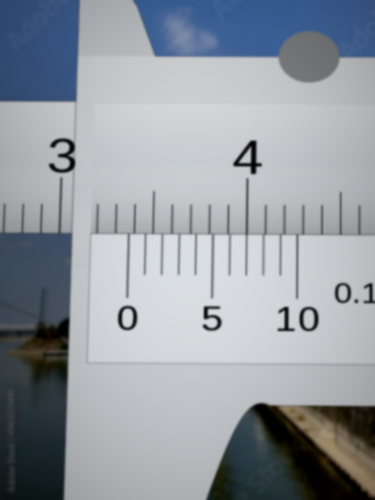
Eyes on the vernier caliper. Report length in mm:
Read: 33.7 mm
